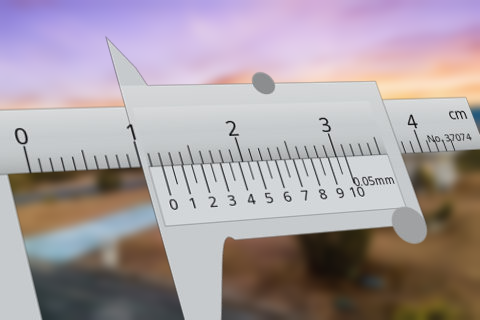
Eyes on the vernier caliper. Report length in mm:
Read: 12.0 mm
